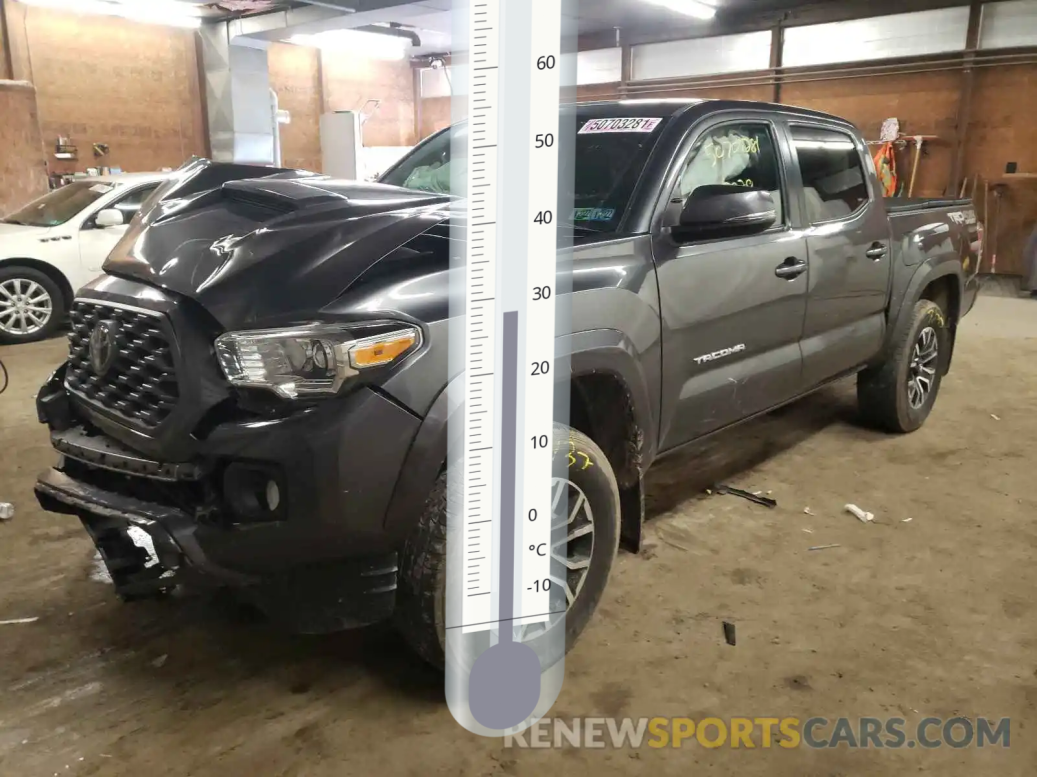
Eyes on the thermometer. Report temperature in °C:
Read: 28 °C
